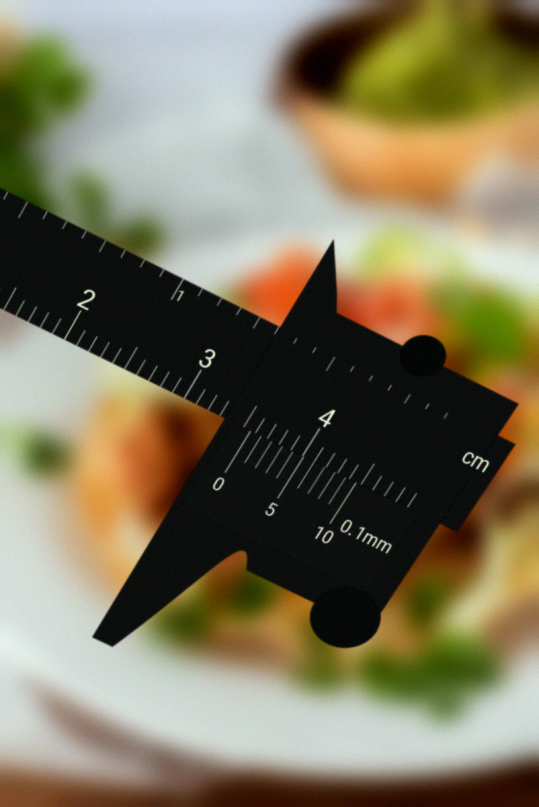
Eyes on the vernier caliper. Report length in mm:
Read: 35.6 mm
